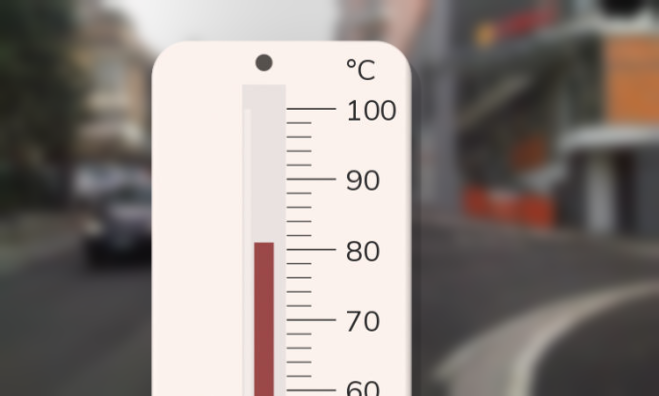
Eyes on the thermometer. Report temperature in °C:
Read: 81 °C
